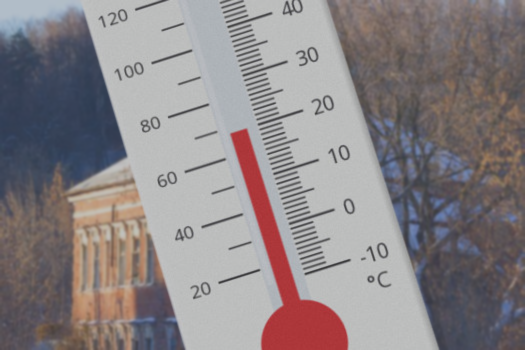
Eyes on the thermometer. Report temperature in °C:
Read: 20 °C
